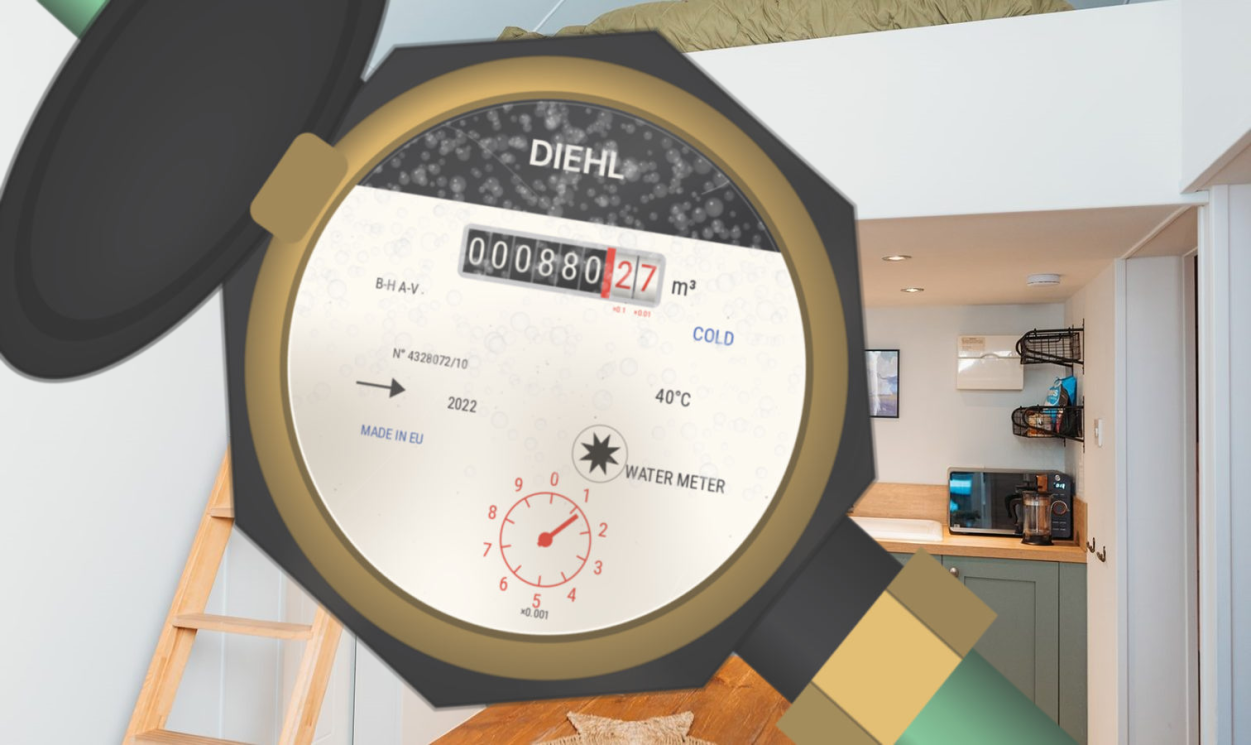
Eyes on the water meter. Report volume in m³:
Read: 880.271 m³
